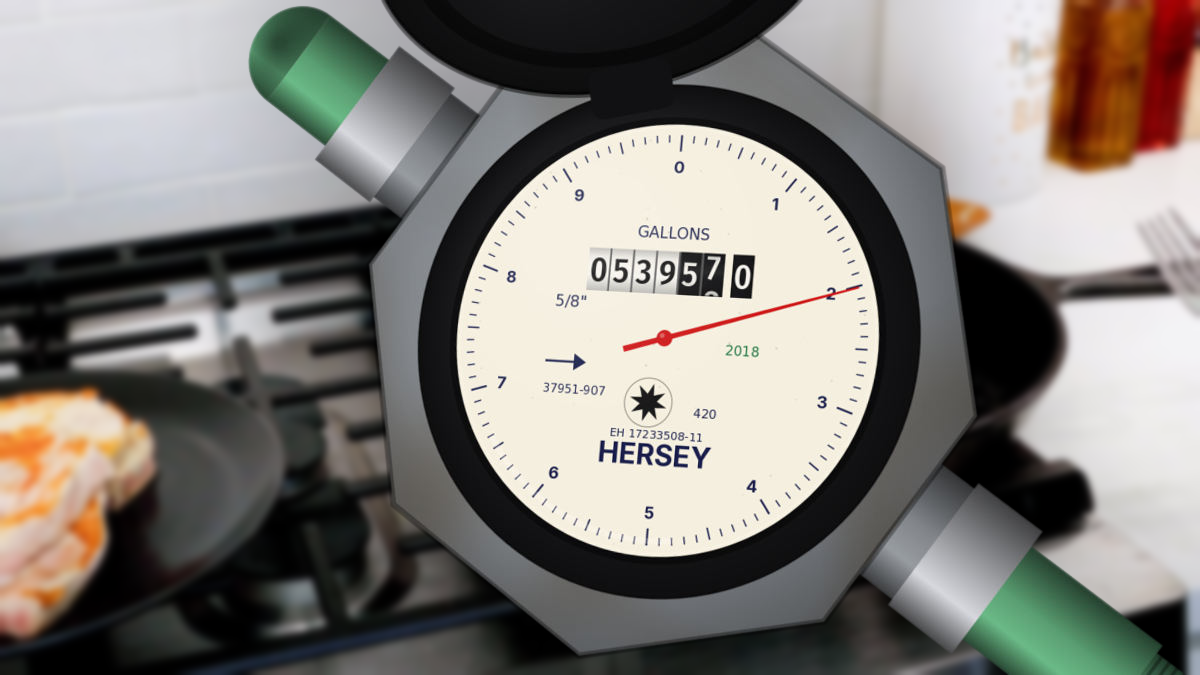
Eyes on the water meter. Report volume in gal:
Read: 539572.0 gal
